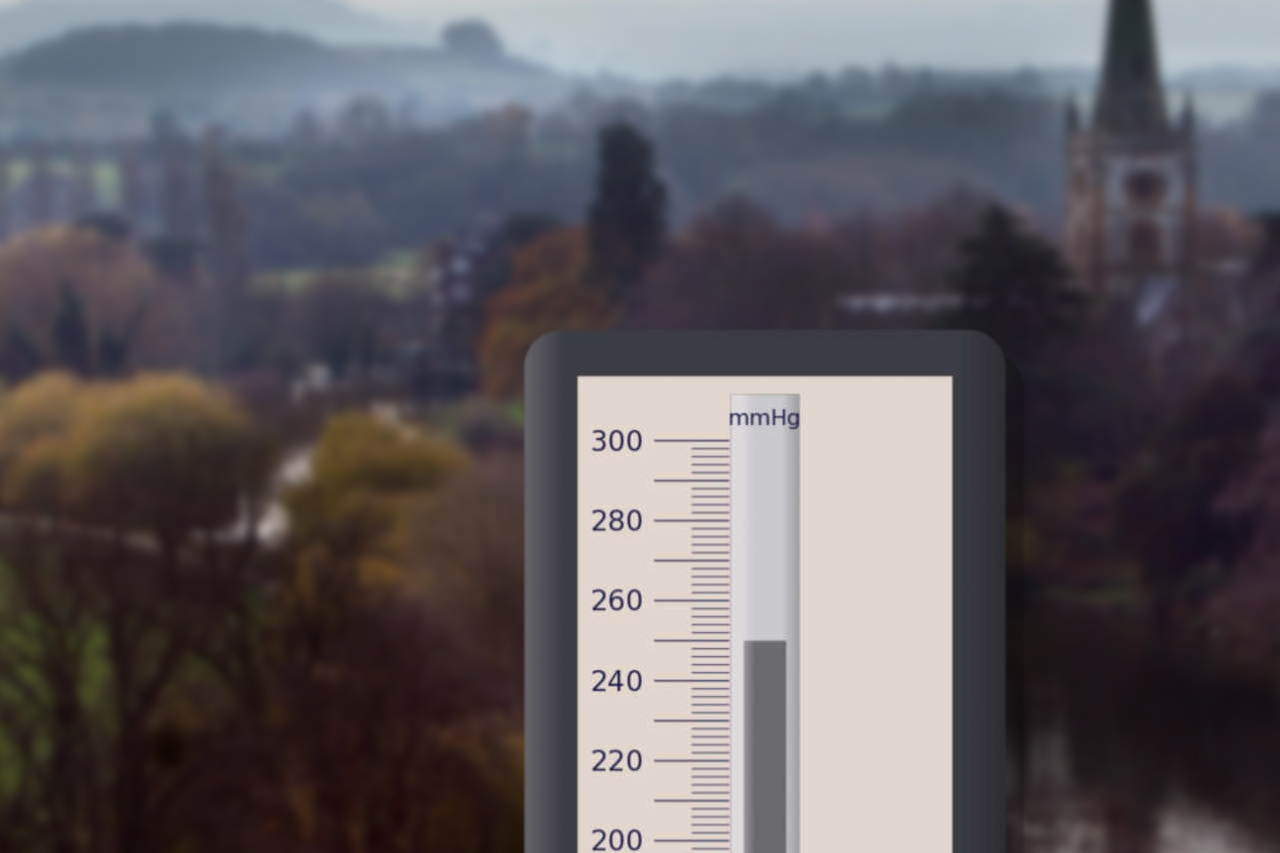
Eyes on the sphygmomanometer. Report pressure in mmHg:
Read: 250 mmHg
